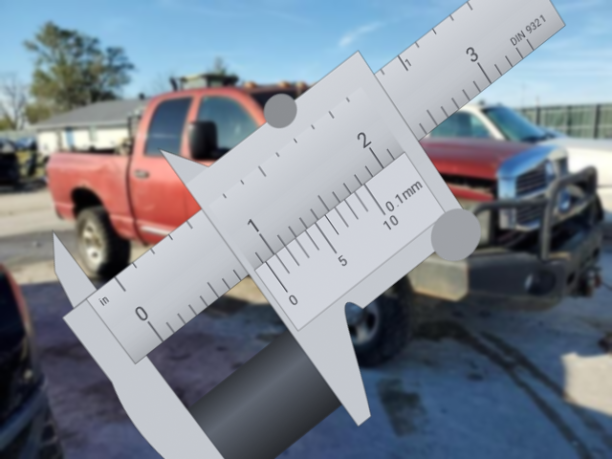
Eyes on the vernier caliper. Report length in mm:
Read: 9.2 mm
